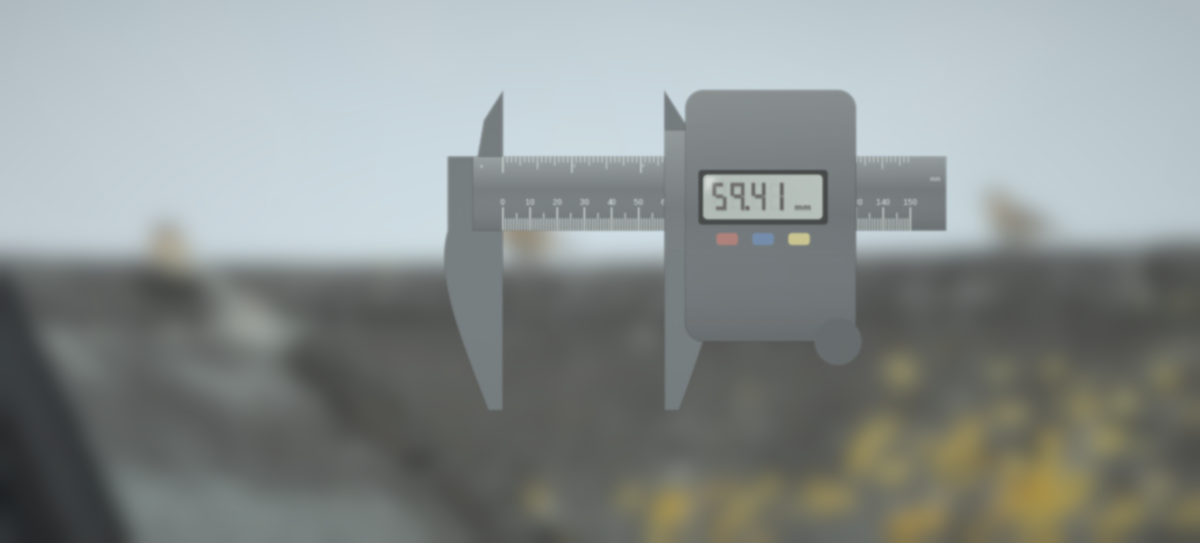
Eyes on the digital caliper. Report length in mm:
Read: 59.41 mm
